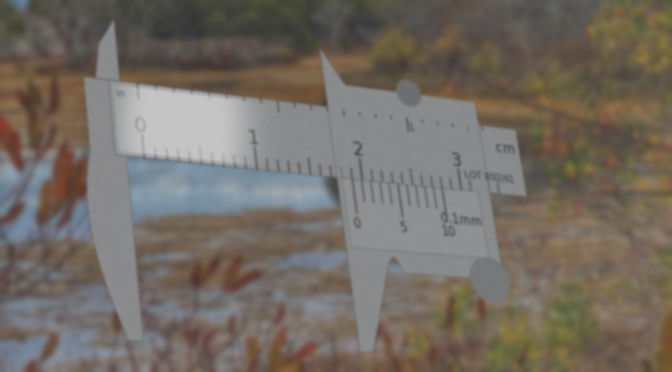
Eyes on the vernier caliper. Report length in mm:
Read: 19.0 mm
